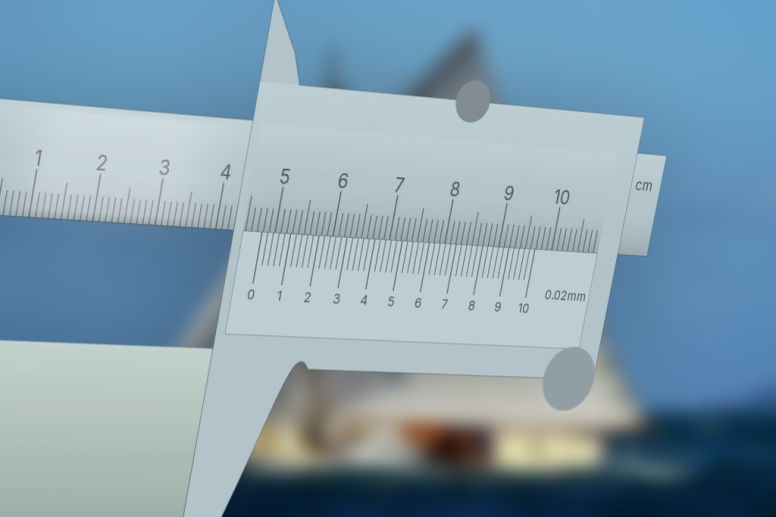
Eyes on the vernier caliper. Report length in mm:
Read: 47.8 mm
